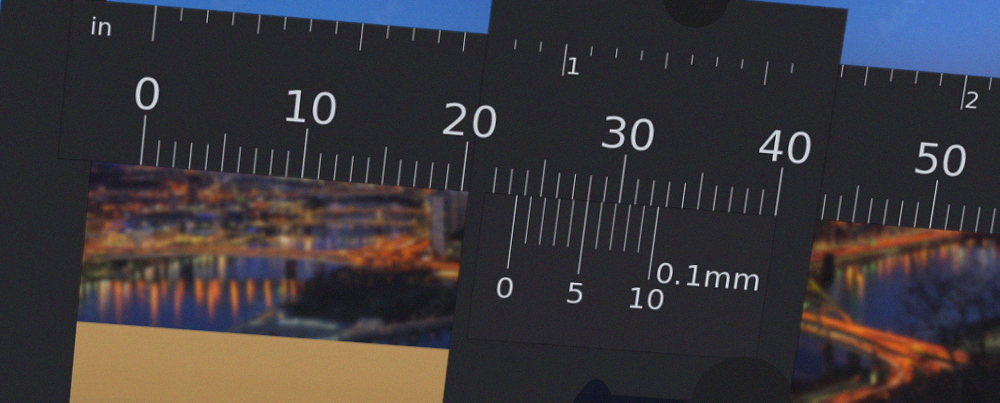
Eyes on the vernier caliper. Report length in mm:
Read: 23.5 mm
